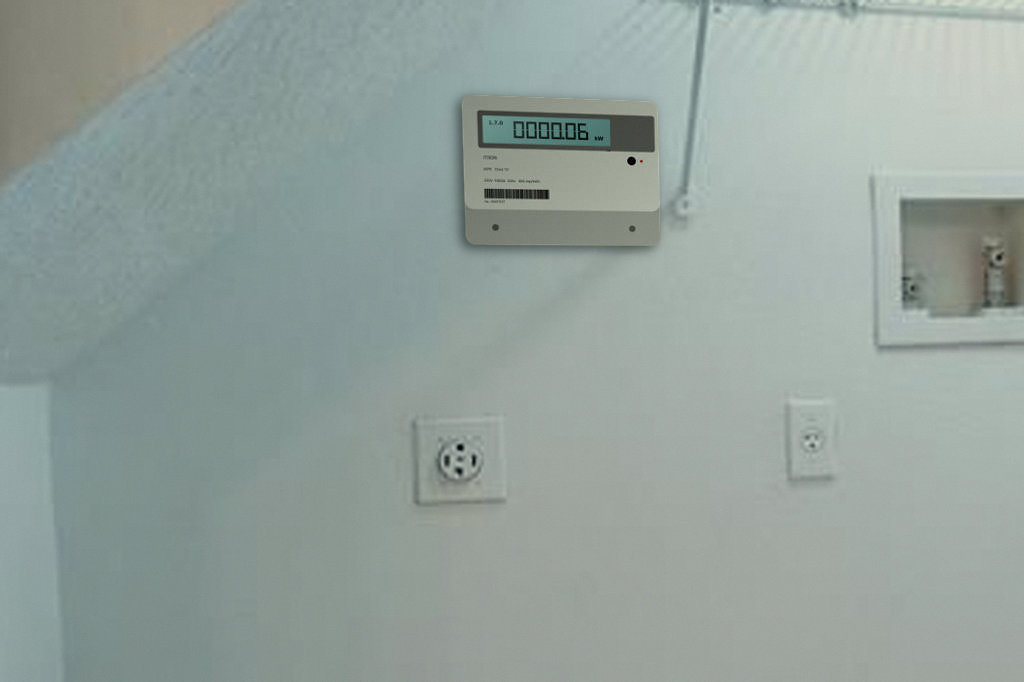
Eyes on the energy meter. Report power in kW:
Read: 0.06 kW
